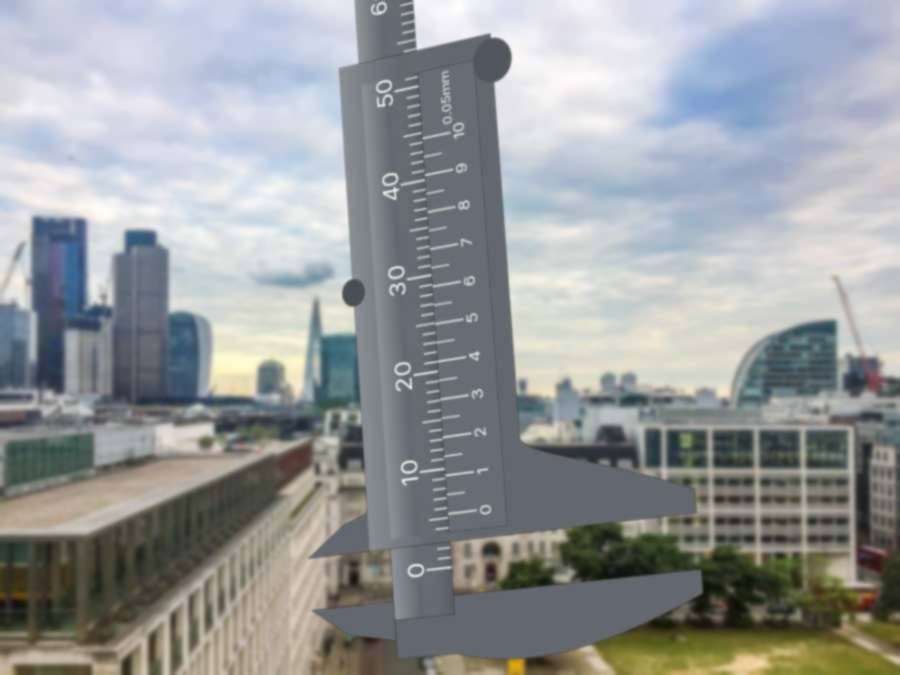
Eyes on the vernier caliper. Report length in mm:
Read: 5.4 mm
